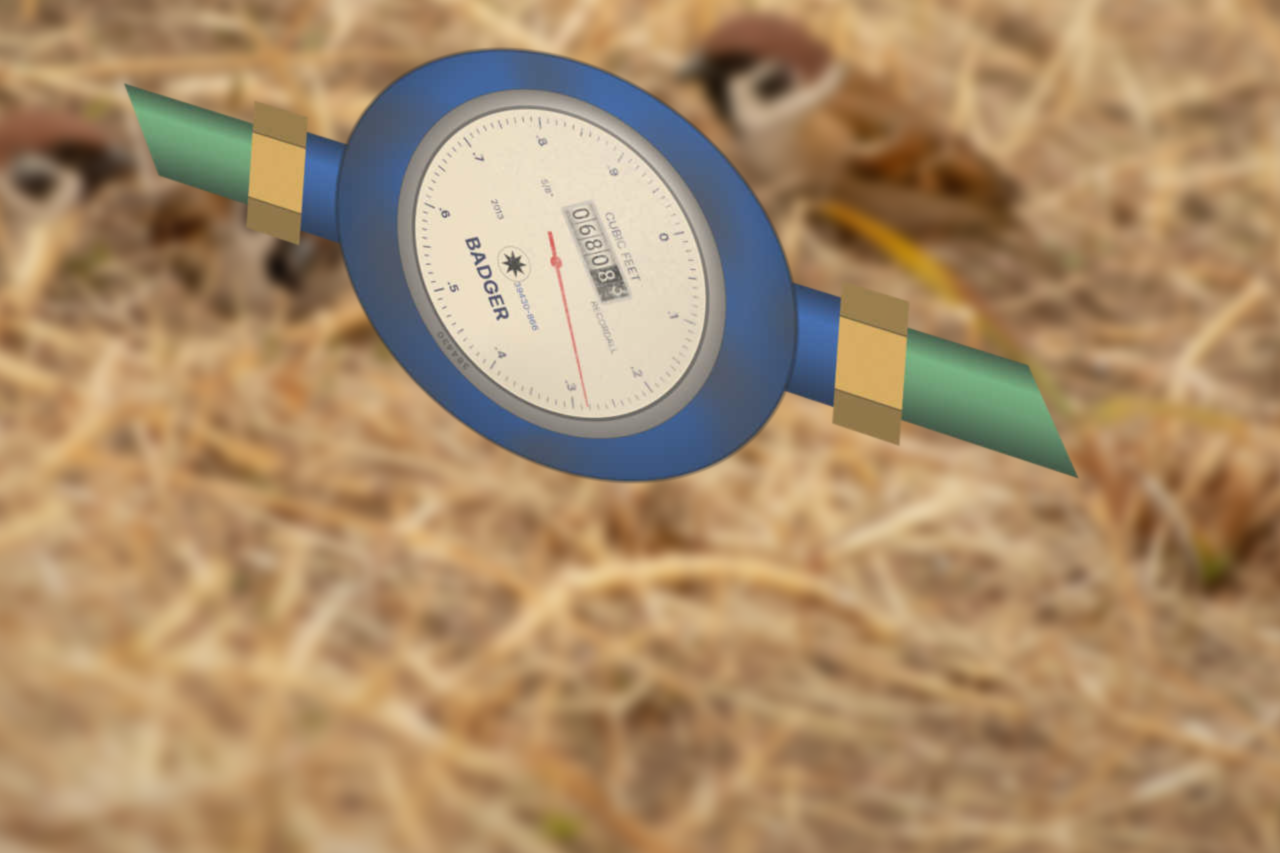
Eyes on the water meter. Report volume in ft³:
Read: 68083.28 ft³
